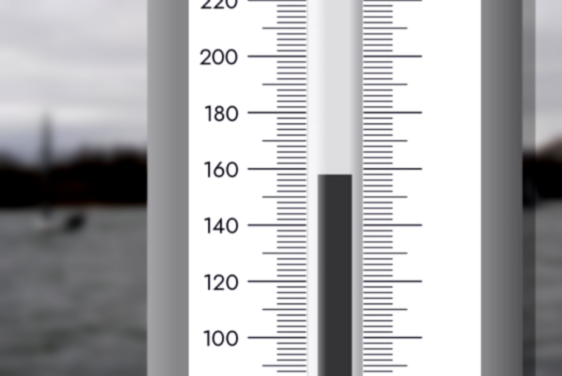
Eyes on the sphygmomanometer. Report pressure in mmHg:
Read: 158 mmHg
